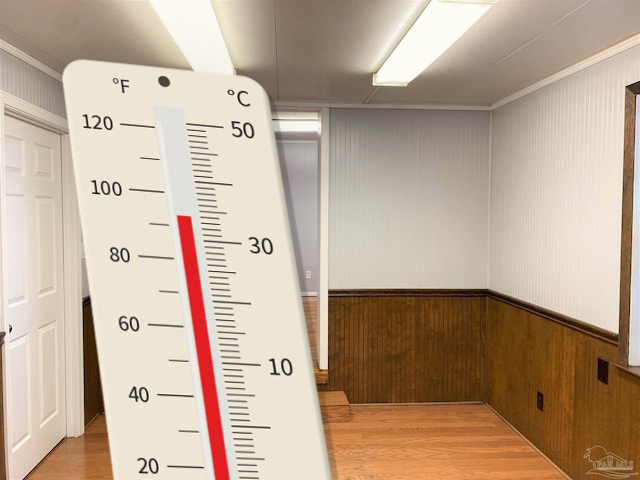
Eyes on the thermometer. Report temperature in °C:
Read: 34 °C
